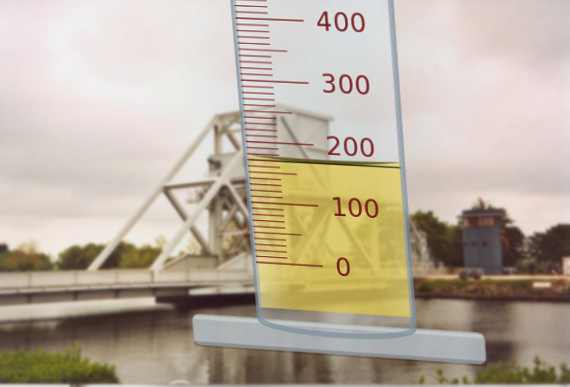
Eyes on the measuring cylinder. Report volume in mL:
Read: 170 mL
